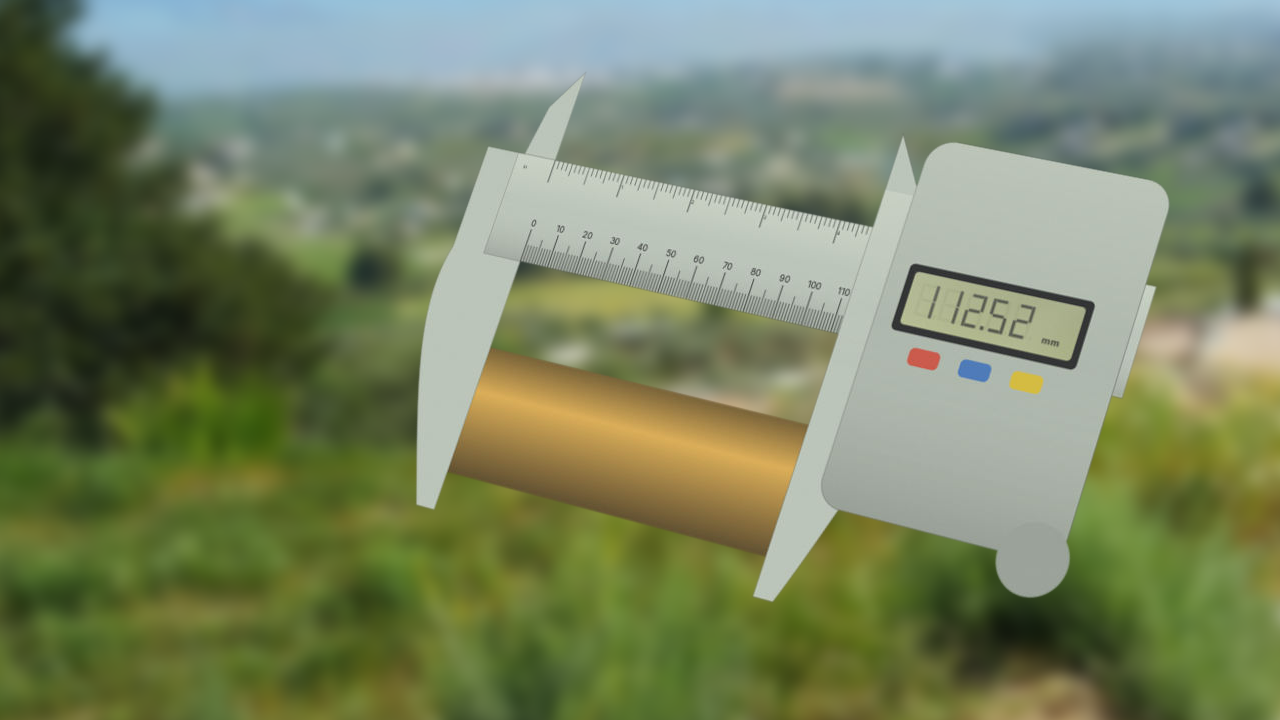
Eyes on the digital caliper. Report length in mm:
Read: 112.52 mm
